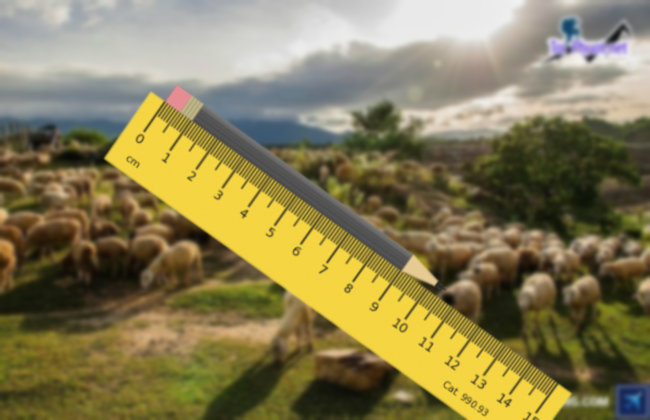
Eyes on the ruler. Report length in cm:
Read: 10.5 cm
